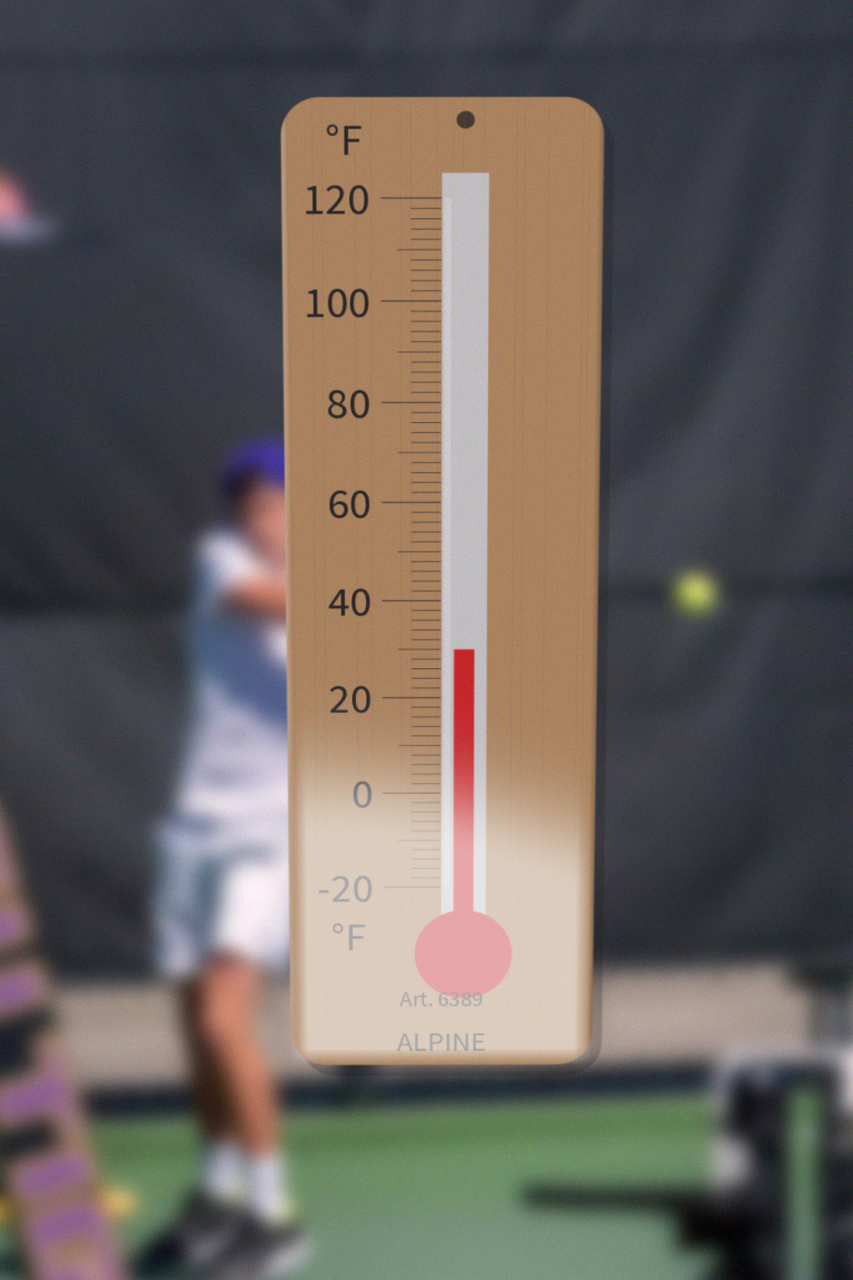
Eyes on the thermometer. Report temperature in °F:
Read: 30 °F
